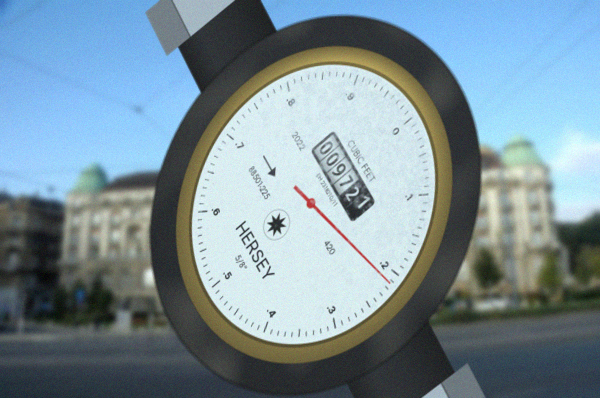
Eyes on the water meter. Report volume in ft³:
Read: 9721.21 ft³
